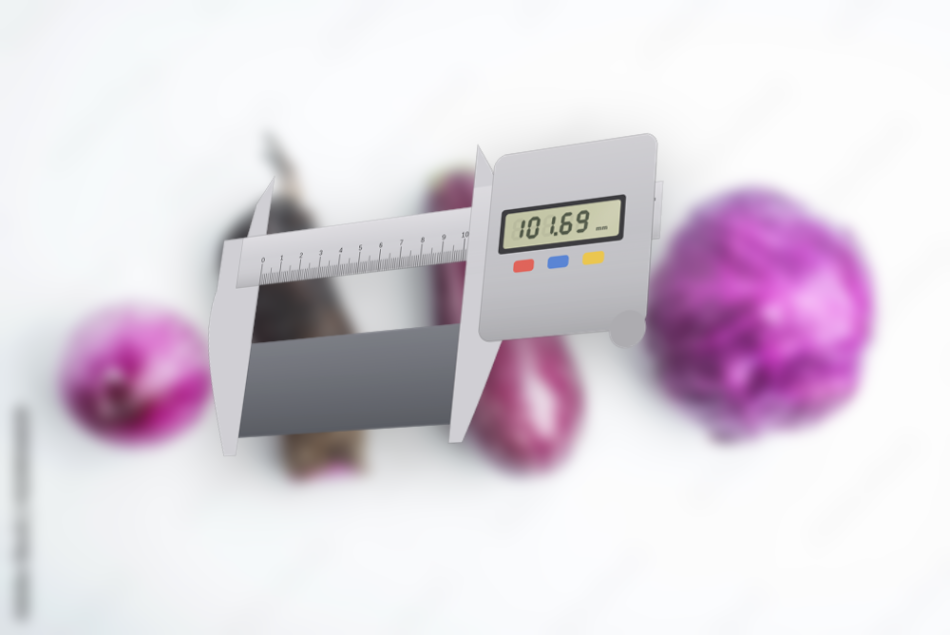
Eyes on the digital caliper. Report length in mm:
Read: 101.69 mm
